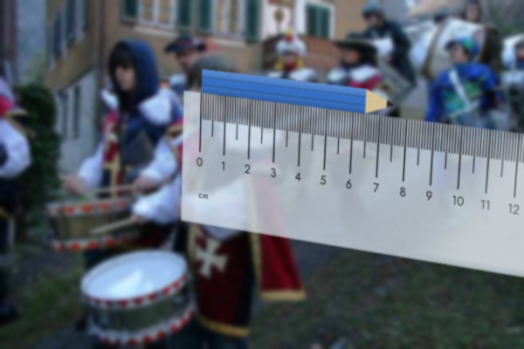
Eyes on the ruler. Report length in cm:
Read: 7.5 cm
